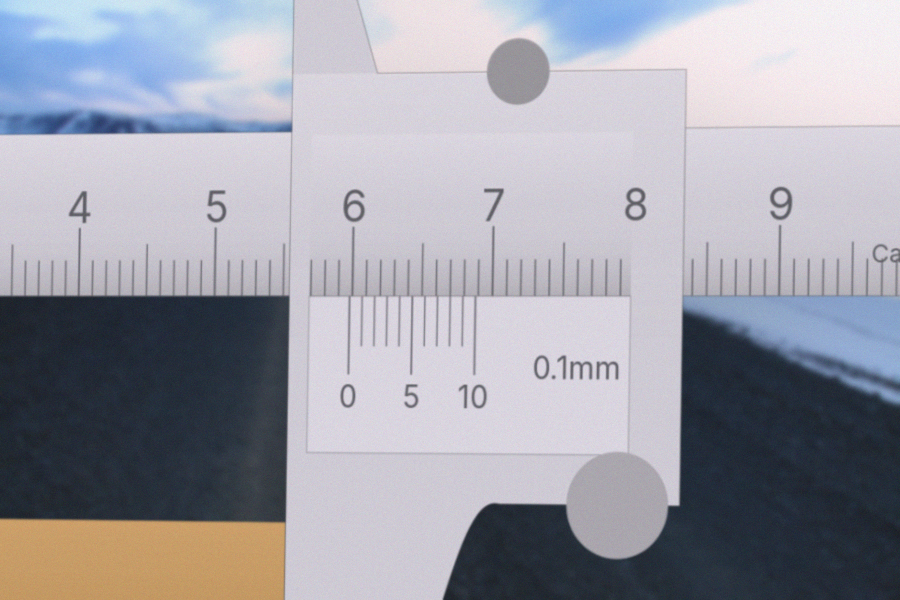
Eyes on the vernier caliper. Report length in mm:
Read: 59.8 mm
